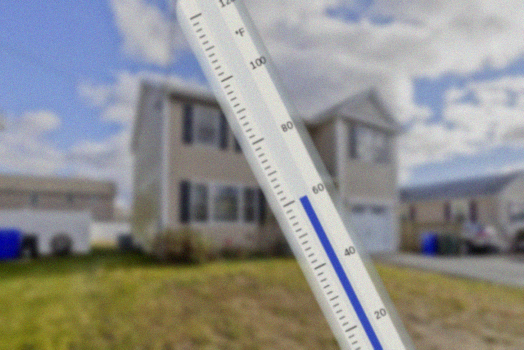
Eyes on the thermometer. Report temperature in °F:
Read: 60 °F
